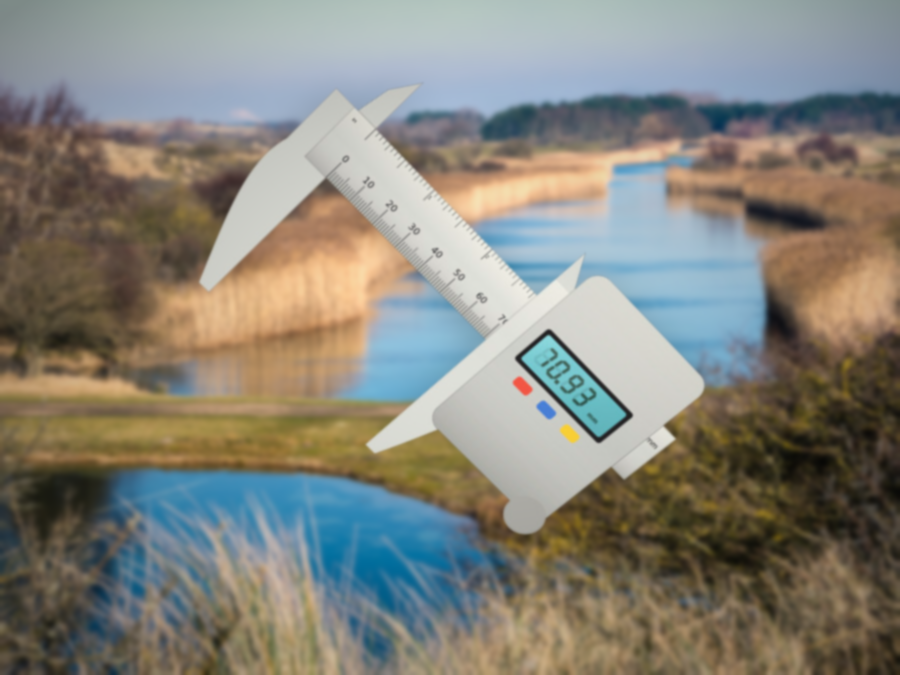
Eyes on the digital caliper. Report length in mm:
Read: 70.93 mm
